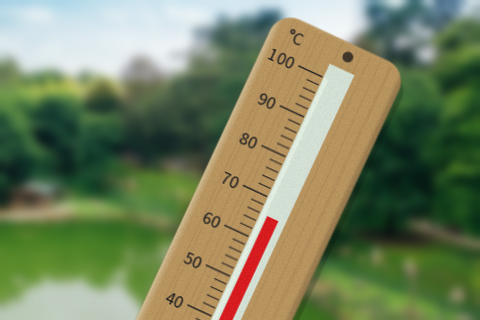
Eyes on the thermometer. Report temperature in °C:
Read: 66 °C
